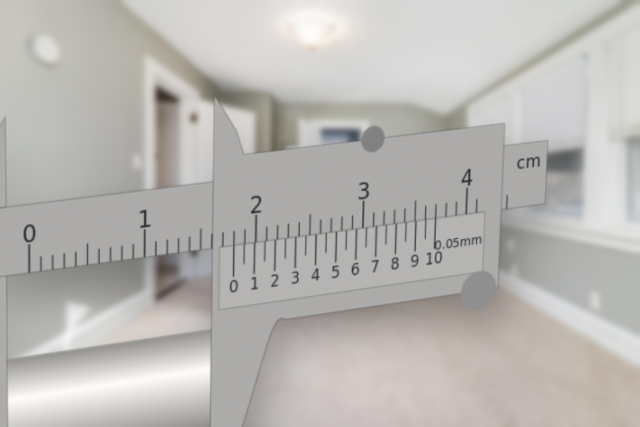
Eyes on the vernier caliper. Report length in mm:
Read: 18.0 mm
